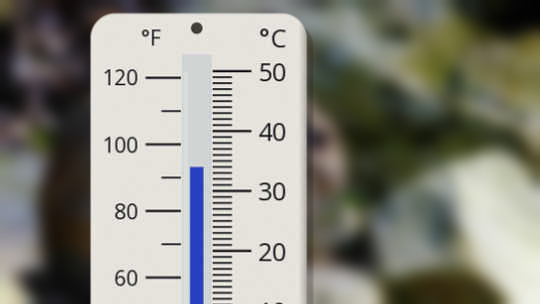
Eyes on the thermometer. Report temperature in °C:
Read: 34 °C
